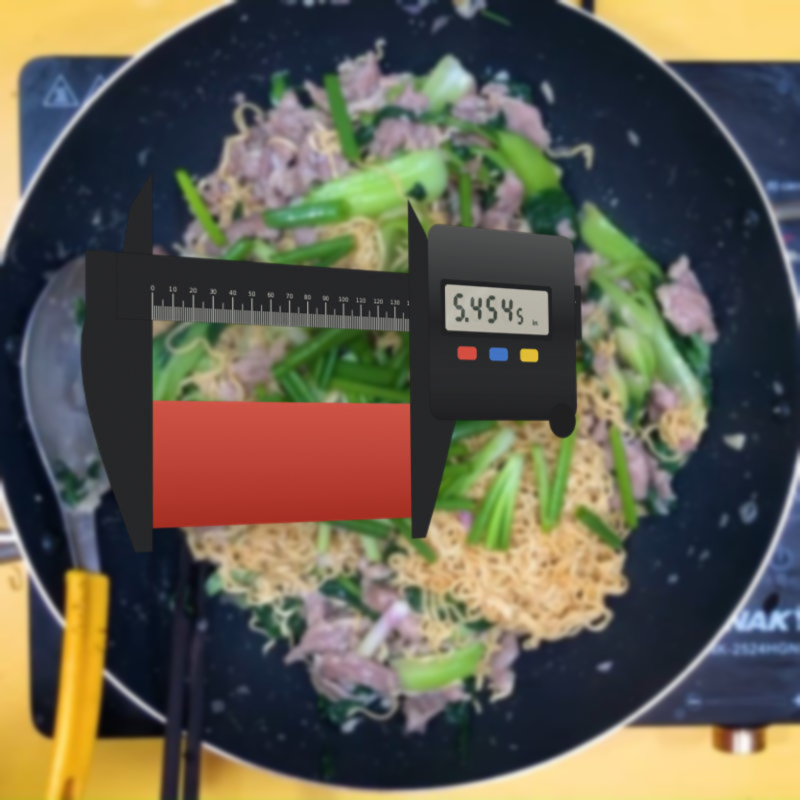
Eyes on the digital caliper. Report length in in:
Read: 5.4545 in
